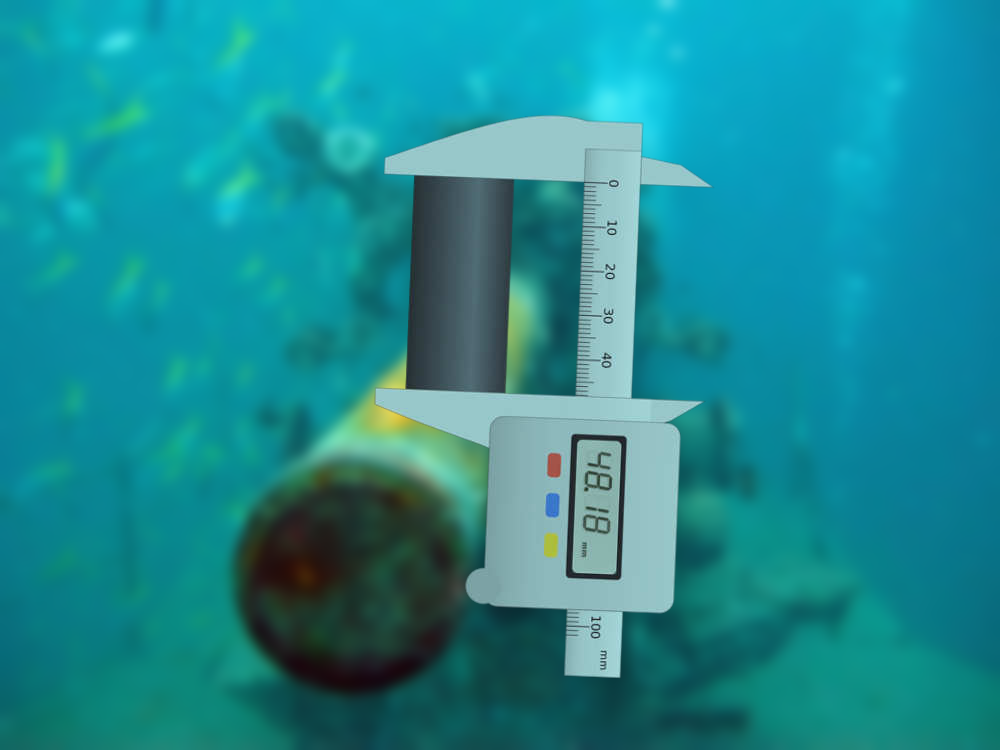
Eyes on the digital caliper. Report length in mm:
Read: 48.18 mm
